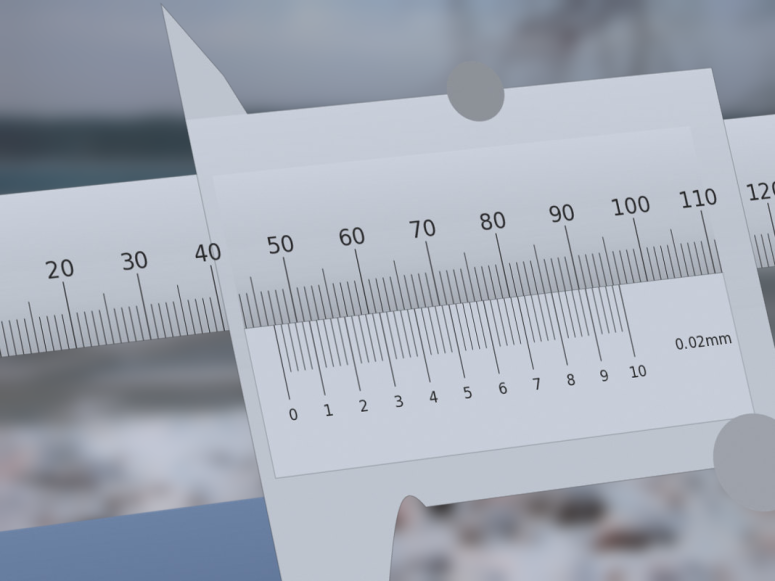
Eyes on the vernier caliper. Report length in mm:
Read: 46.8 mm
